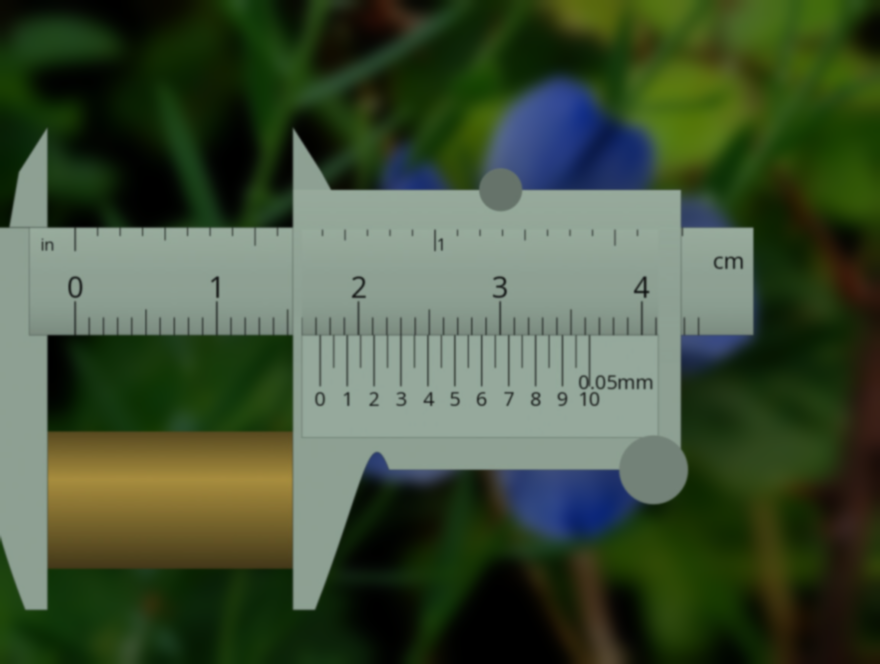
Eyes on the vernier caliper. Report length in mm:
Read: 17.3 mm
